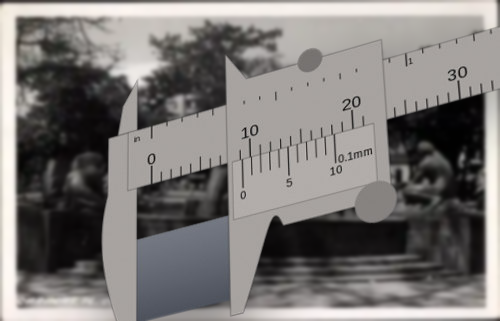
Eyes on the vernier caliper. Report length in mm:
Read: 9.2 mm
